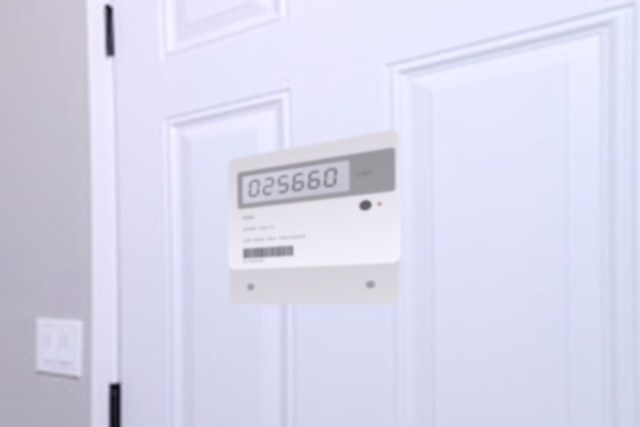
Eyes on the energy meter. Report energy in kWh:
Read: 25660 kWh
